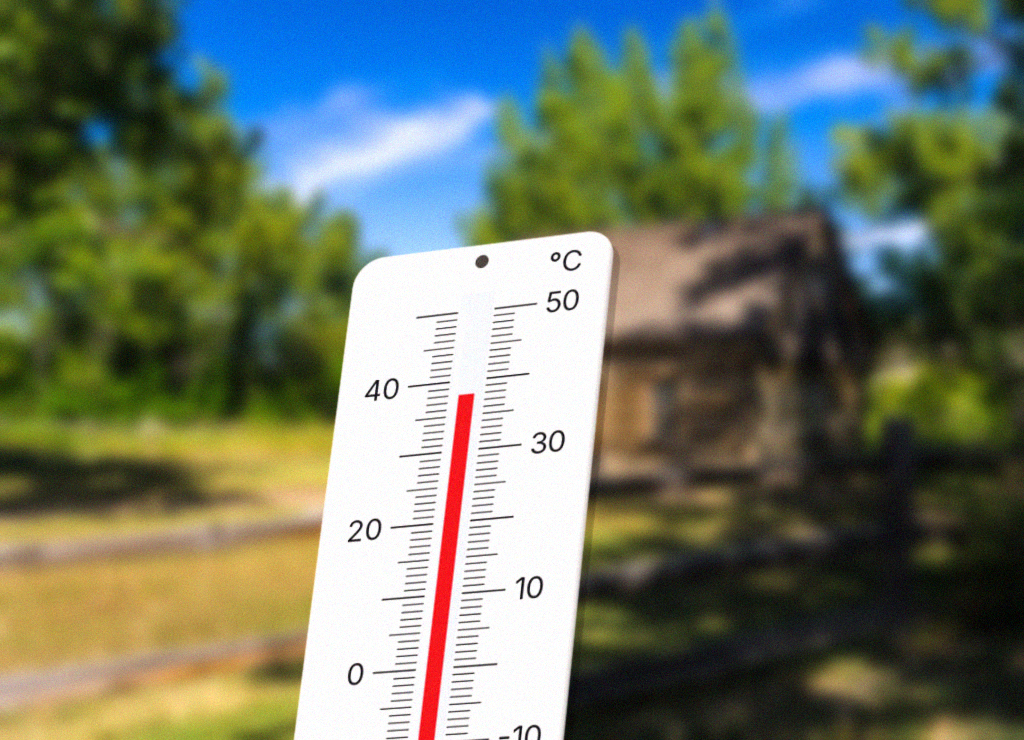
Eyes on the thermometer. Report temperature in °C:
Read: 38 °C
